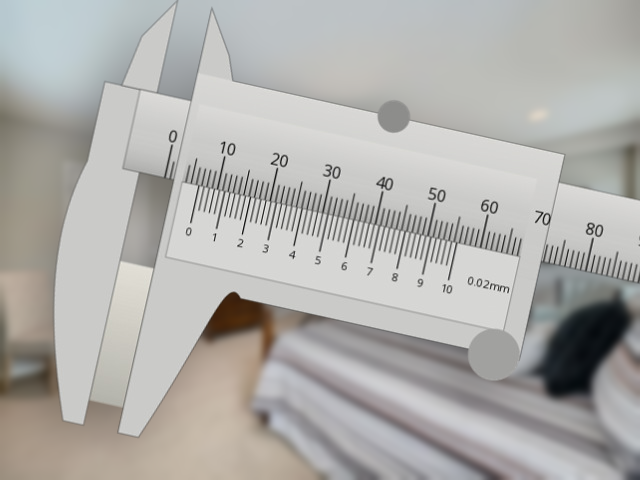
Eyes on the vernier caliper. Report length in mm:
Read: 6.5 mm
